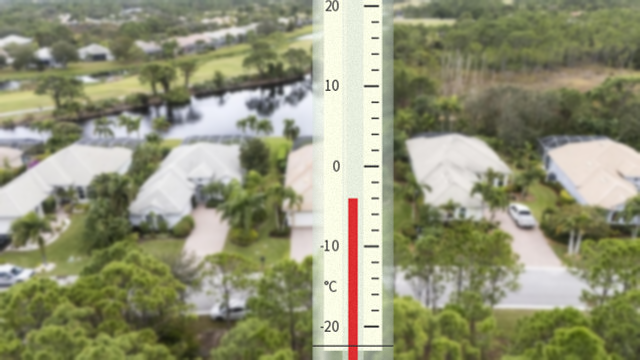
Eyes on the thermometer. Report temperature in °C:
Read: -4 °C
